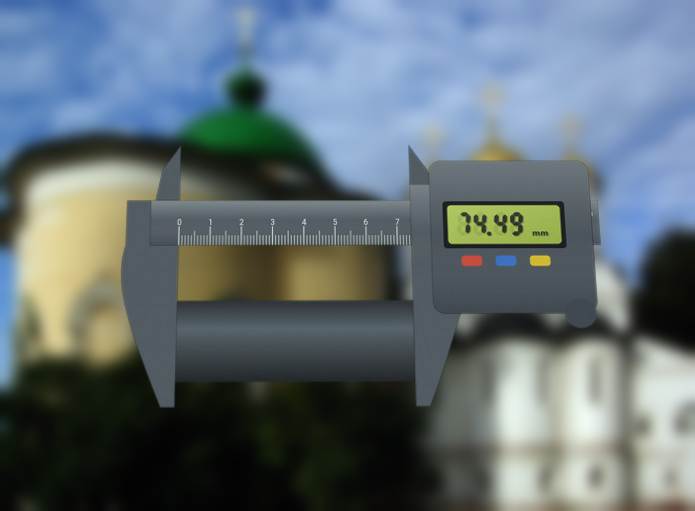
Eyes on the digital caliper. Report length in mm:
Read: 74.49 mm
